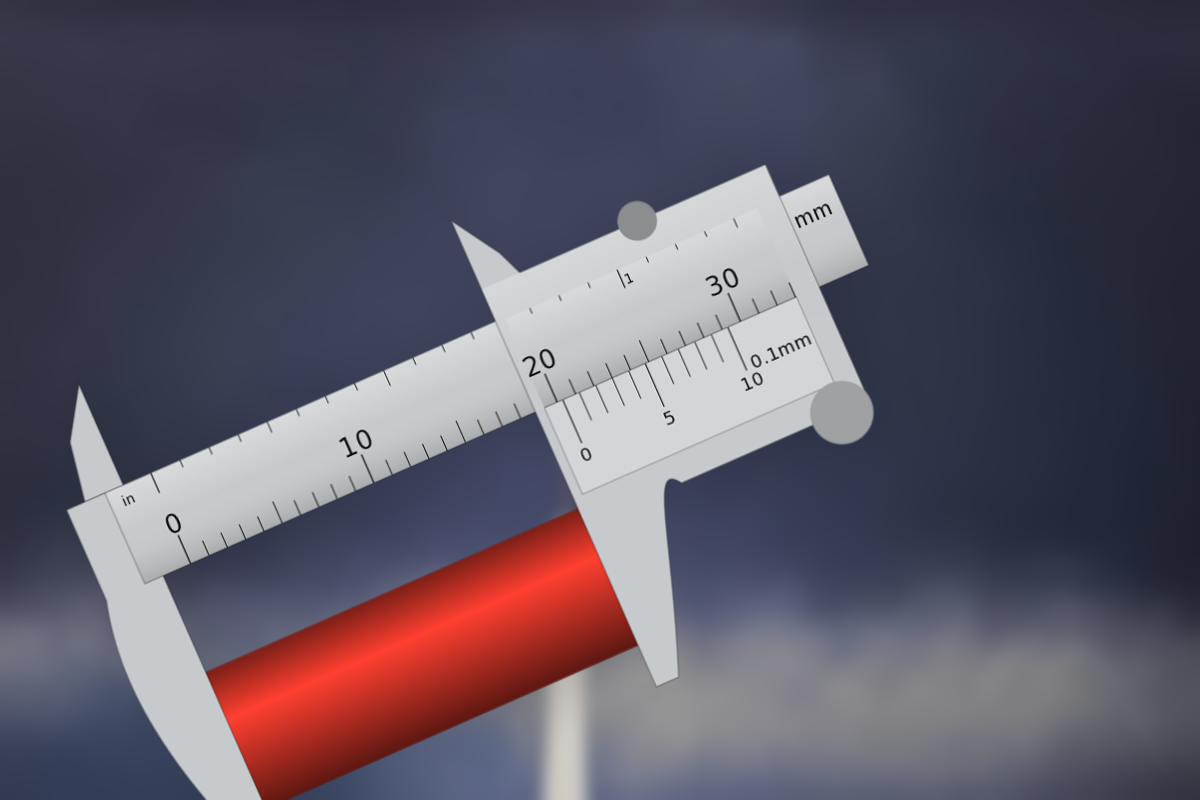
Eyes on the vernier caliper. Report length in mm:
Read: 20.3 mm
